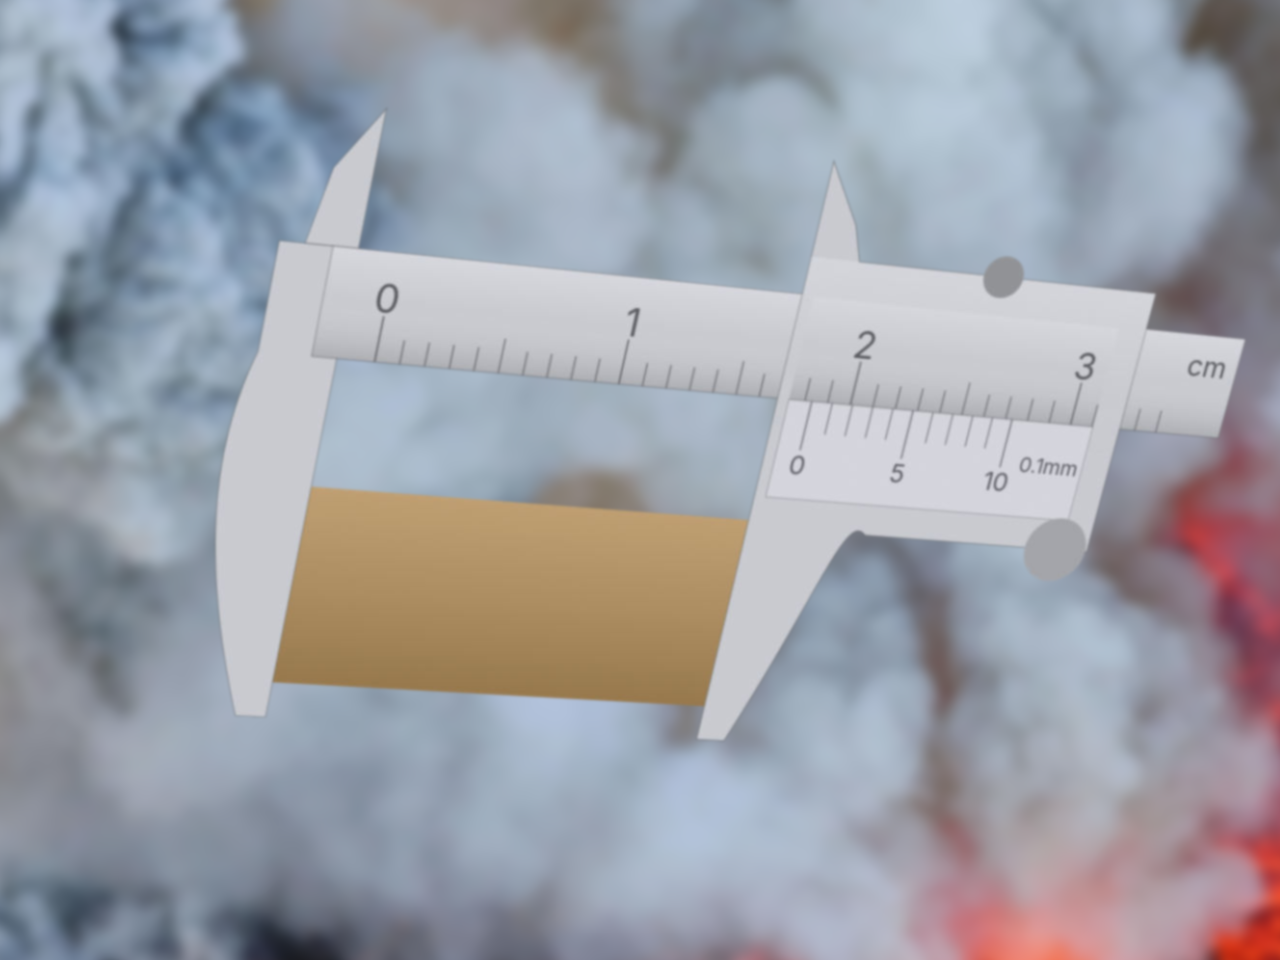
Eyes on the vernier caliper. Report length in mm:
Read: 18.3 mm
